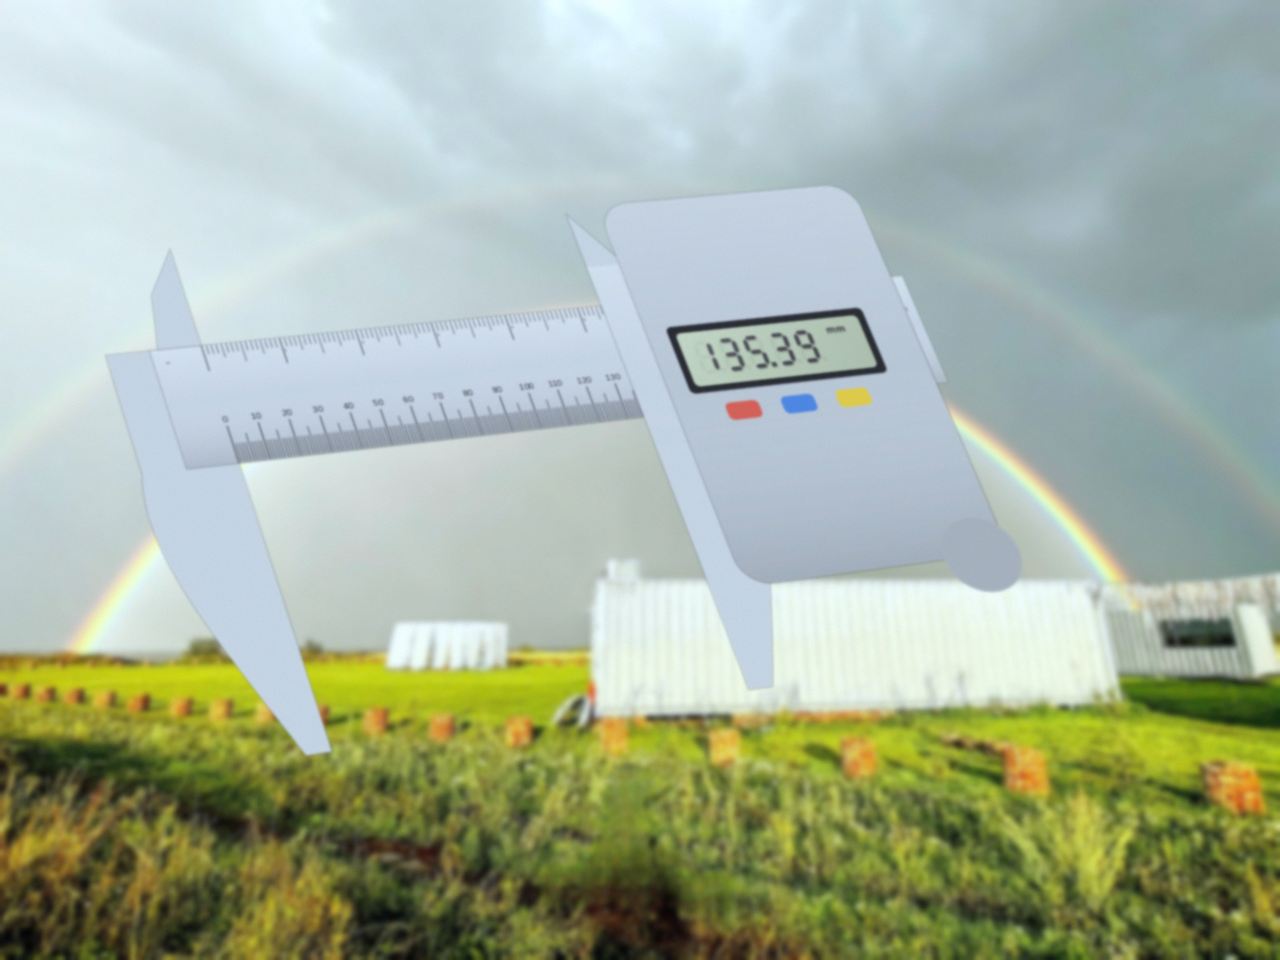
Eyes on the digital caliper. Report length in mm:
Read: 135.39 mm
